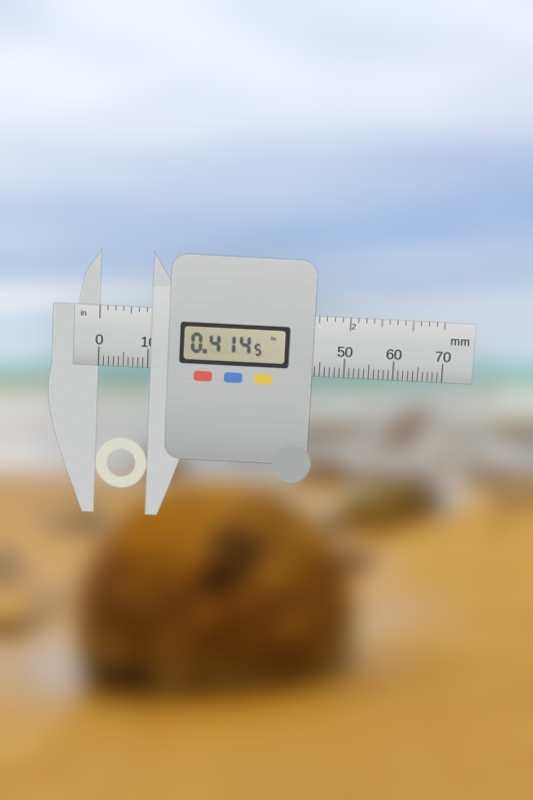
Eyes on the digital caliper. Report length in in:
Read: 0.4145 in
